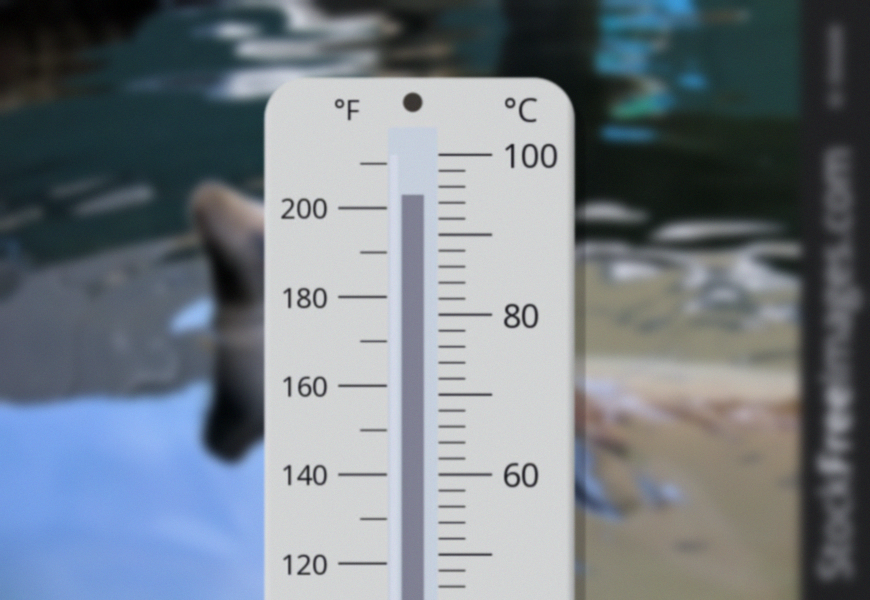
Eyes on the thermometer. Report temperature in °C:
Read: 95 °C
